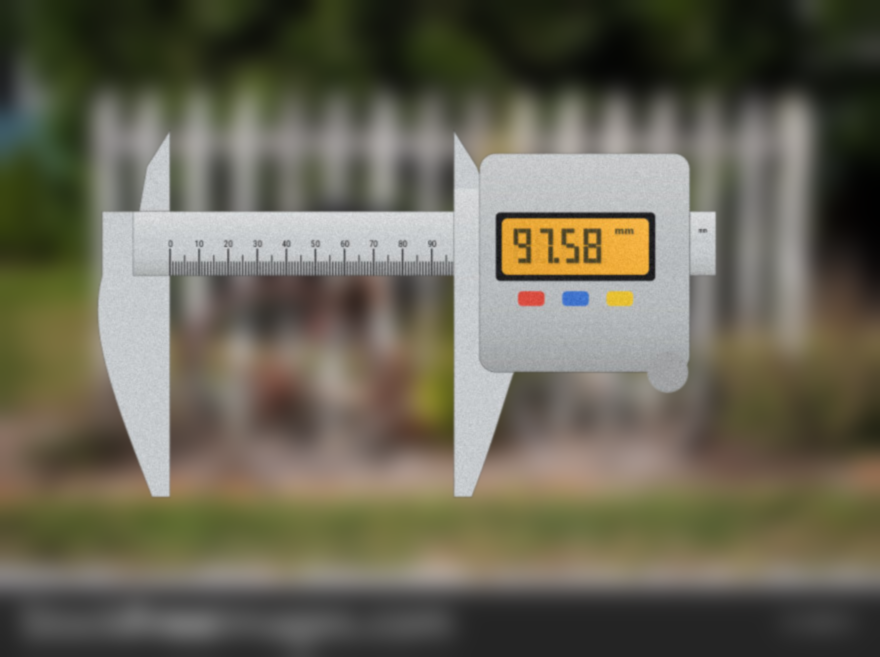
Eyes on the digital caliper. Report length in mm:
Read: 97.58 mm
